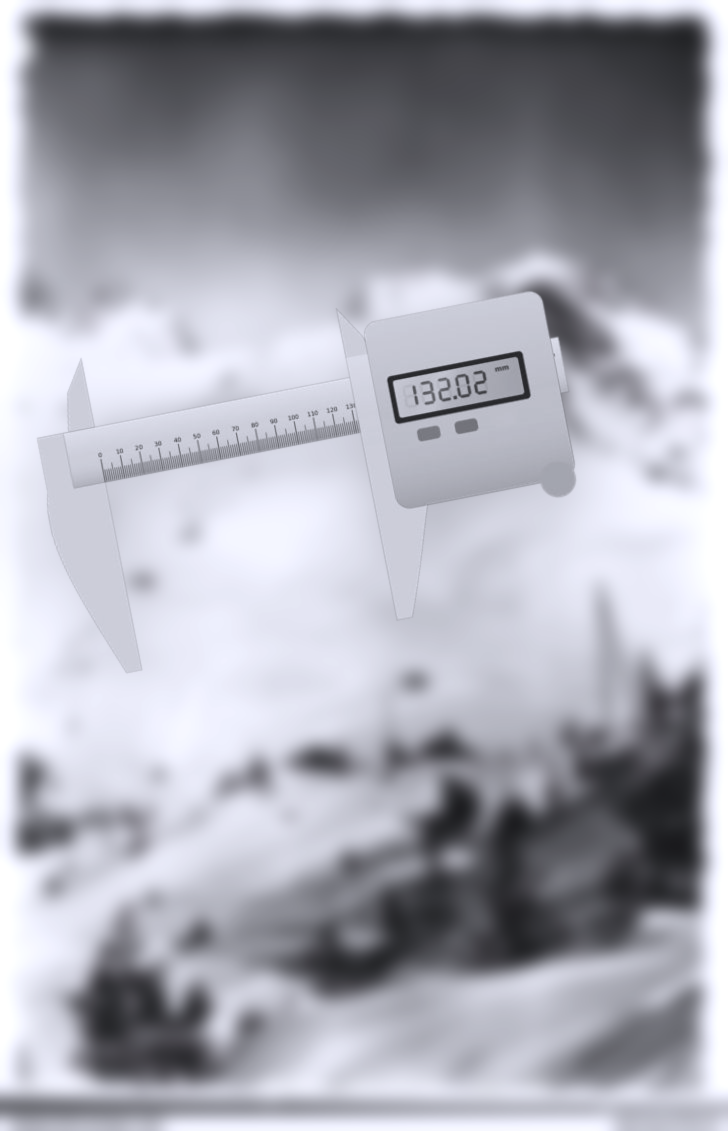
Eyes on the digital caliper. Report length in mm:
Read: 132.02 mm
